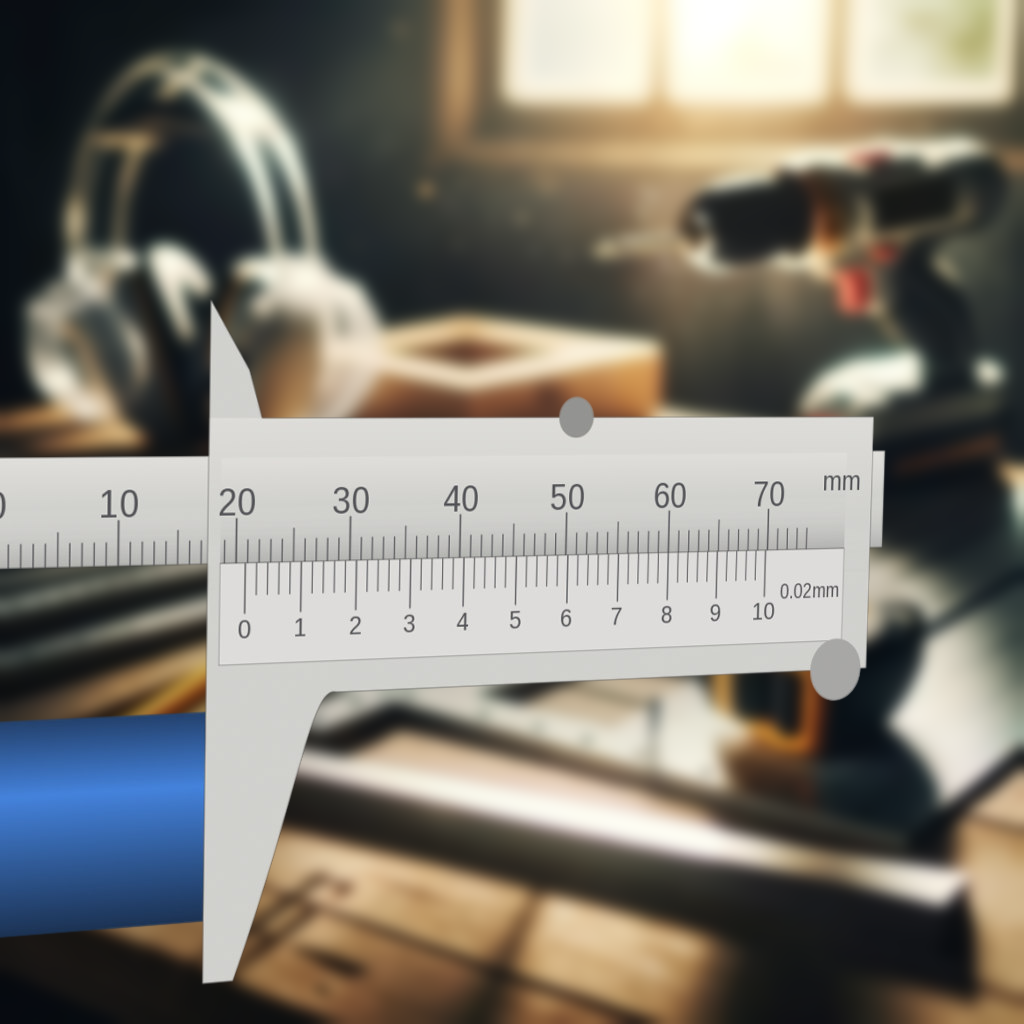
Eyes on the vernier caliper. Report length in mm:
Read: 20.8 mm
